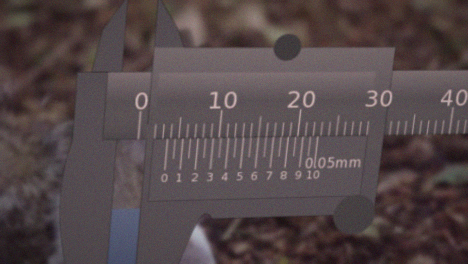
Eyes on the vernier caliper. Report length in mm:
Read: 3.6 mm
